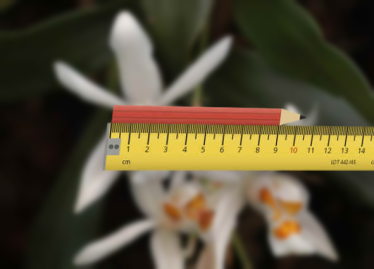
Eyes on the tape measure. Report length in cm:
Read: 10.5 cm
